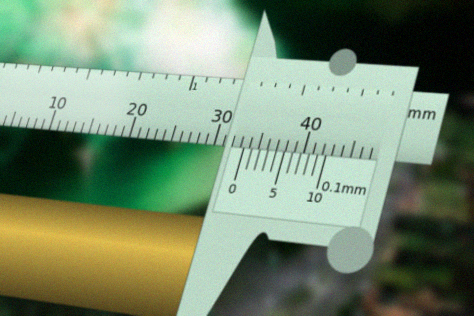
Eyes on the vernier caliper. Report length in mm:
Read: 33.4 mm
